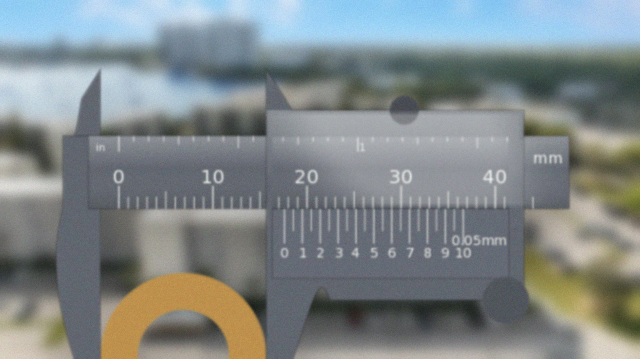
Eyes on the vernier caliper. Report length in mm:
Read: 17.6 mm
